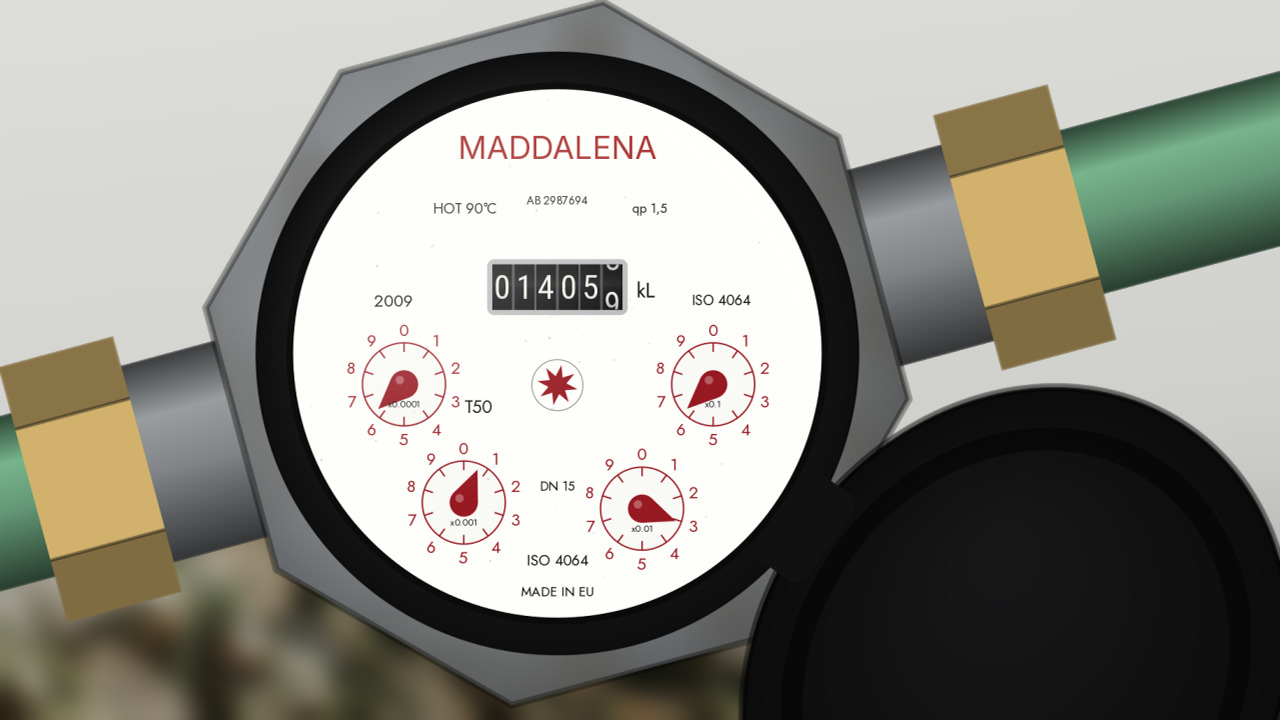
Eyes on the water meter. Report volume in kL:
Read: 14058.6306 kL
